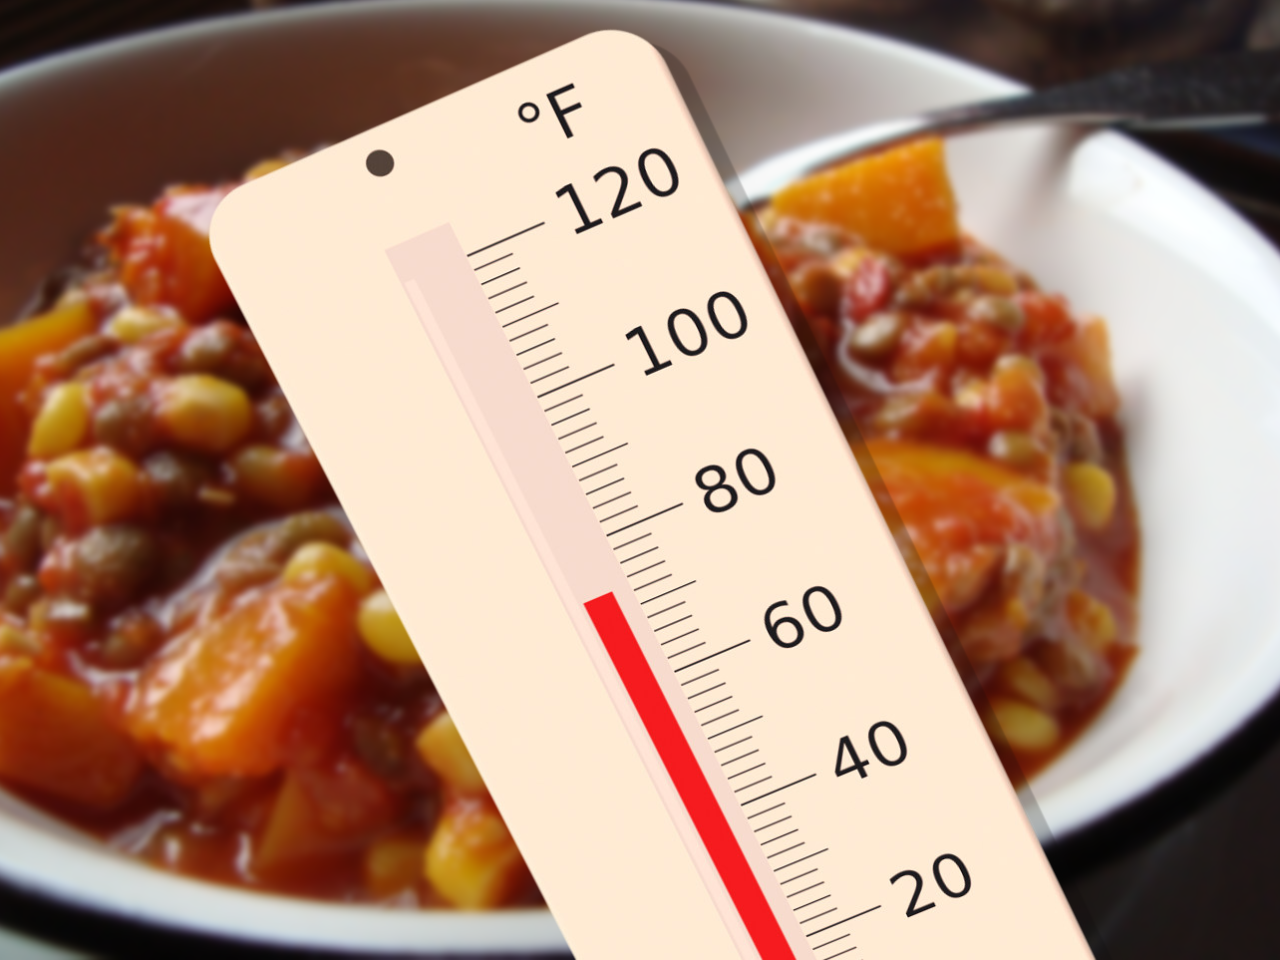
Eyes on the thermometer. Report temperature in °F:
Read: 73 °F
